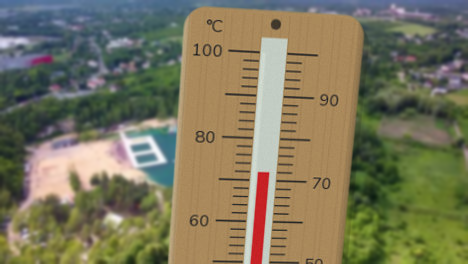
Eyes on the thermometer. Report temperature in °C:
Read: 72 °C
